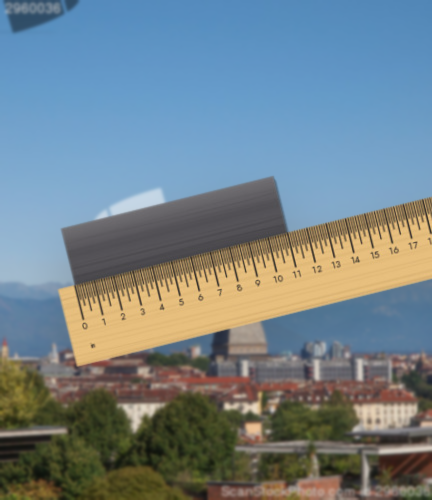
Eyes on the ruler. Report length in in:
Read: 11 in
